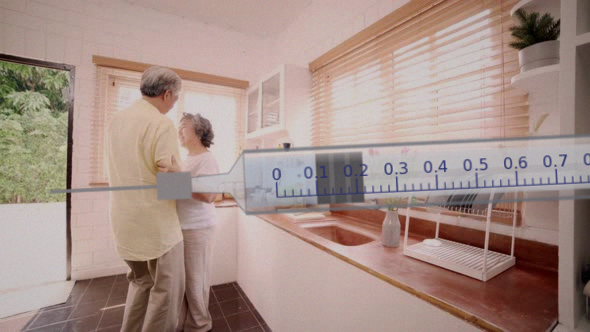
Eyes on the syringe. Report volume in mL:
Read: 0.1 mL
